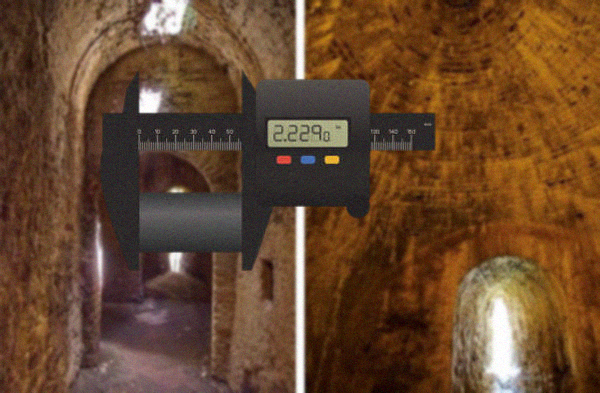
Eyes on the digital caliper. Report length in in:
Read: 2.2290 in
